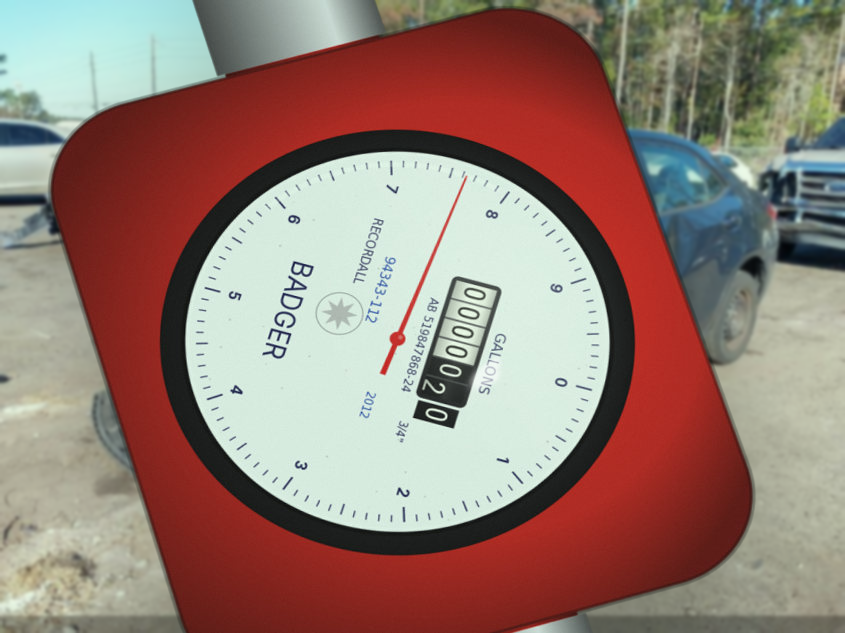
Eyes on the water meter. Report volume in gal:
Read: 17.6 gal
